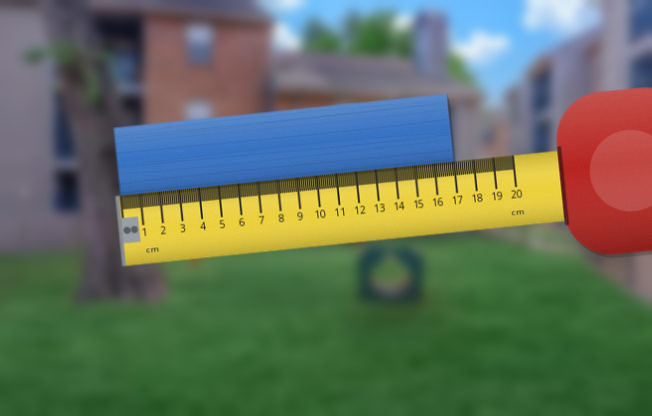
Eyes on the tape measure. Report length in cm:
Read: 17 cm
